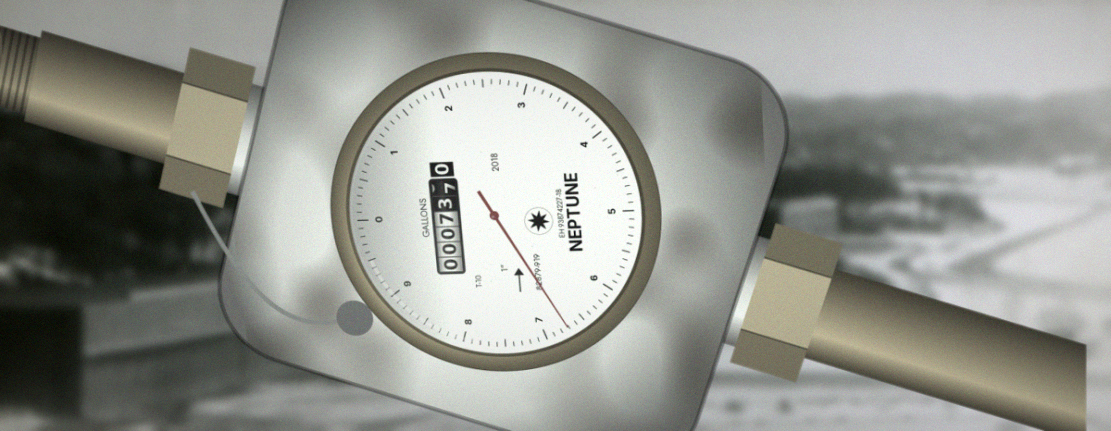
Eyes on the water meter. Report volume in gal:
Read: 7366.7 gal
